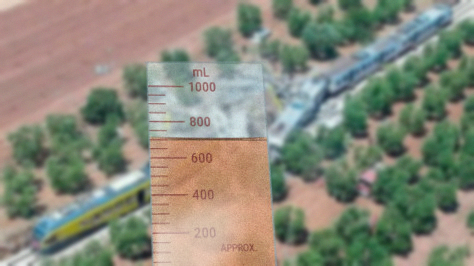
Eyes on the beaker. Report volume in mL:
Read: 700 mL
